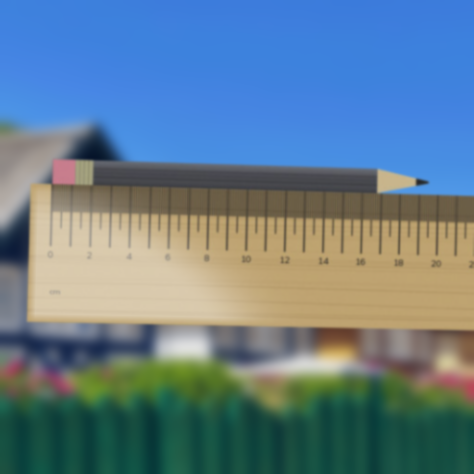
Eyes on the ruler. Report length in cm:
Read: 19.5 cm
